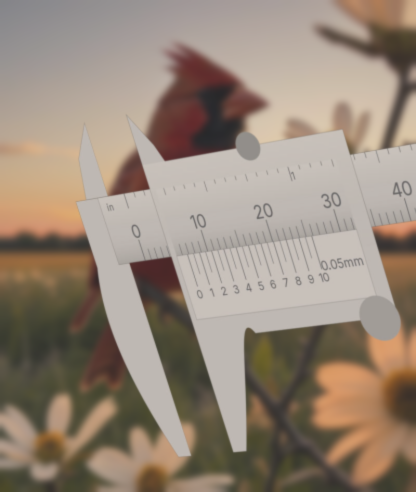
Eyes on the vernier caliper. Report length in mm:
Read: 6.8 mm
